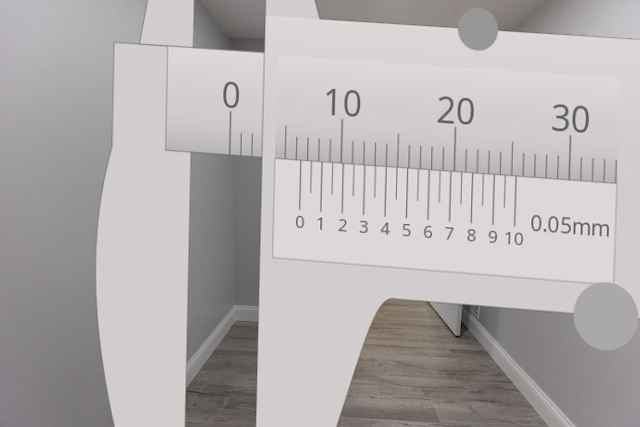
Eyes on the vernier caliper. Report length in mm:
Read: 6.4 mm
